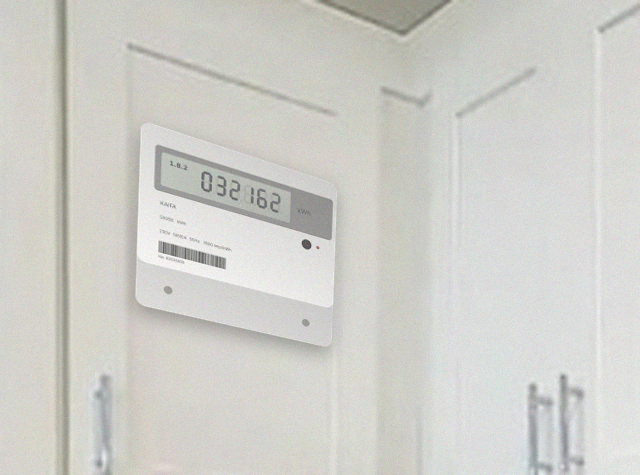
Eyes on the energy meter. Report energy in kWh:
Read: 32162 kWh
